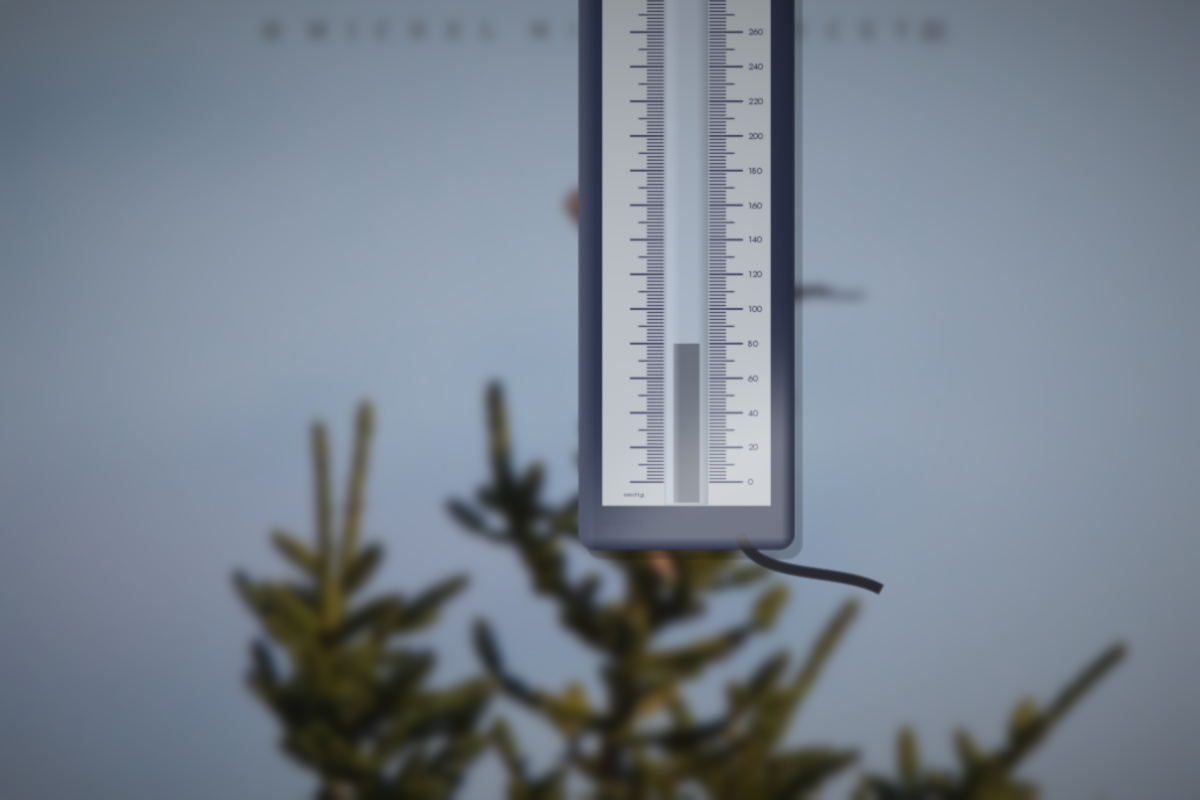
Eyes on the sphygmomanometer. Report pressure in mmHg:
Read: 80 mmHg
